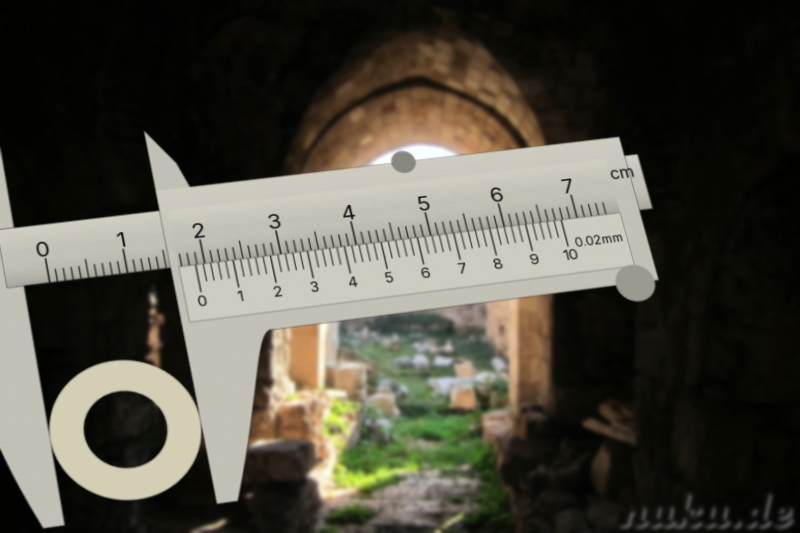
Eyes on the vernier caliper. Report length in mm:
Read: 18.8 mm
